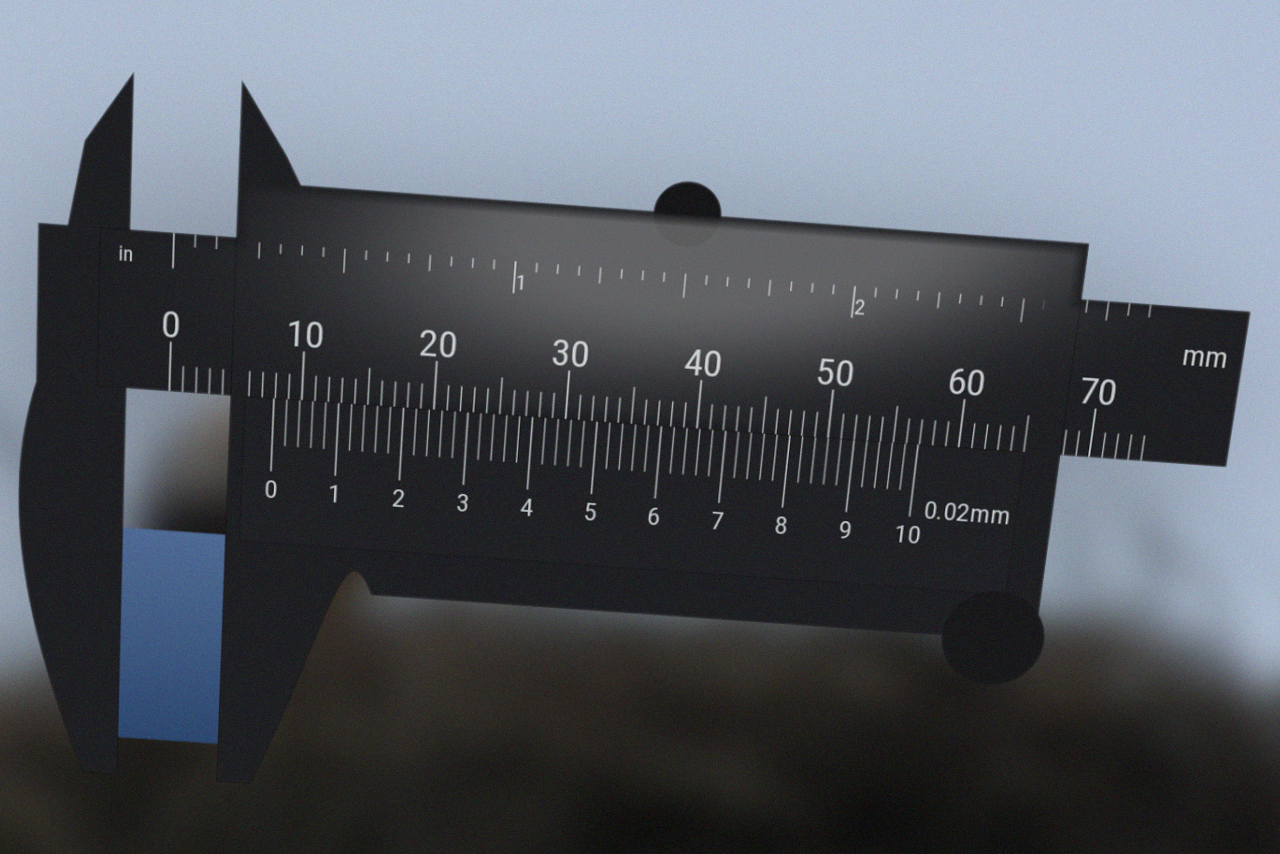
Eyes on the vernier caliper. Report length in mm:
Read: 7.9 mm
